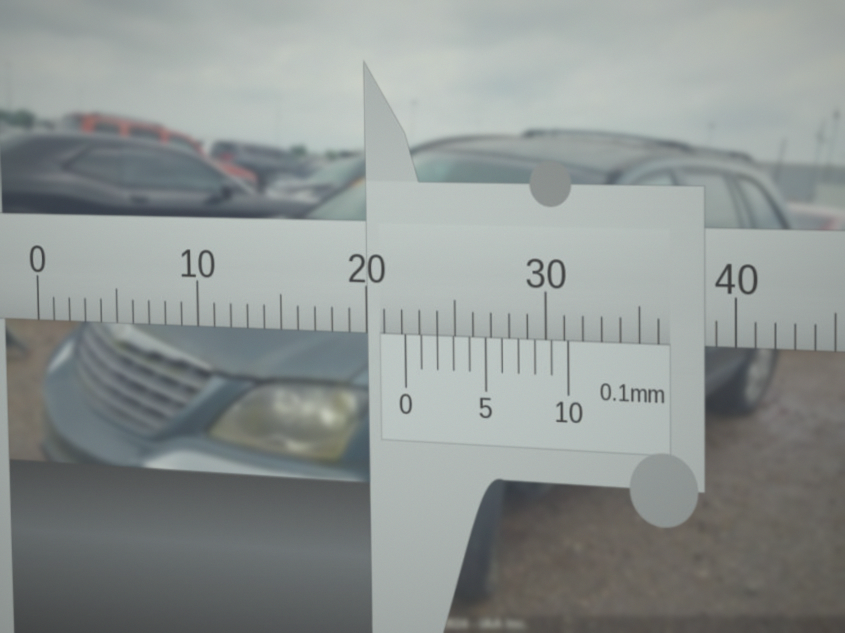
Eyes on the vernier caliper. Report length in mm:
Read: 22.2 mm
